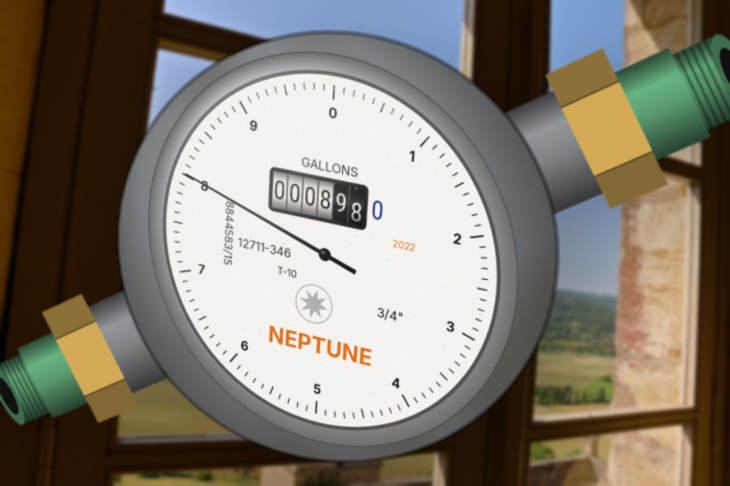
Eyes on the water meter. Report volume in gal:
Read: 8978.0 gal
